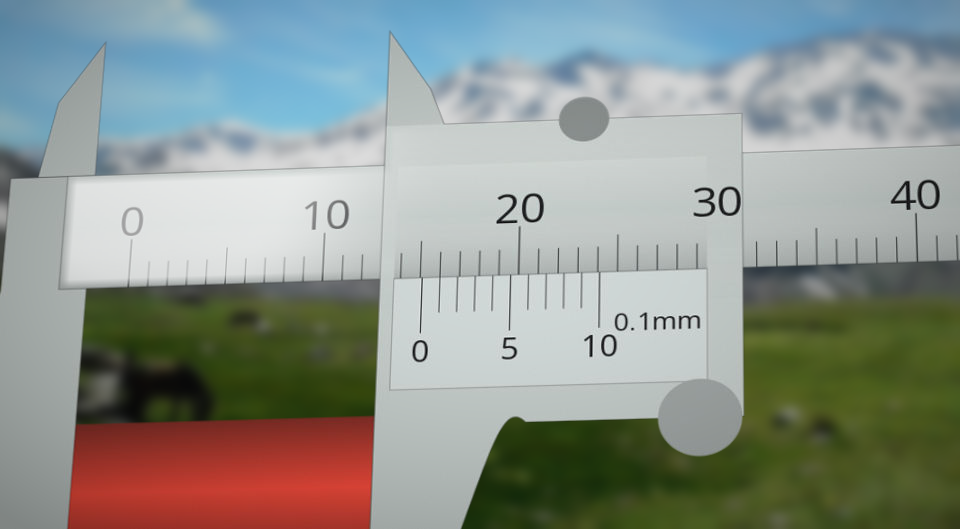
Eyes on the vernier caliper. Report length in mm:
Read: 15.1 mm
